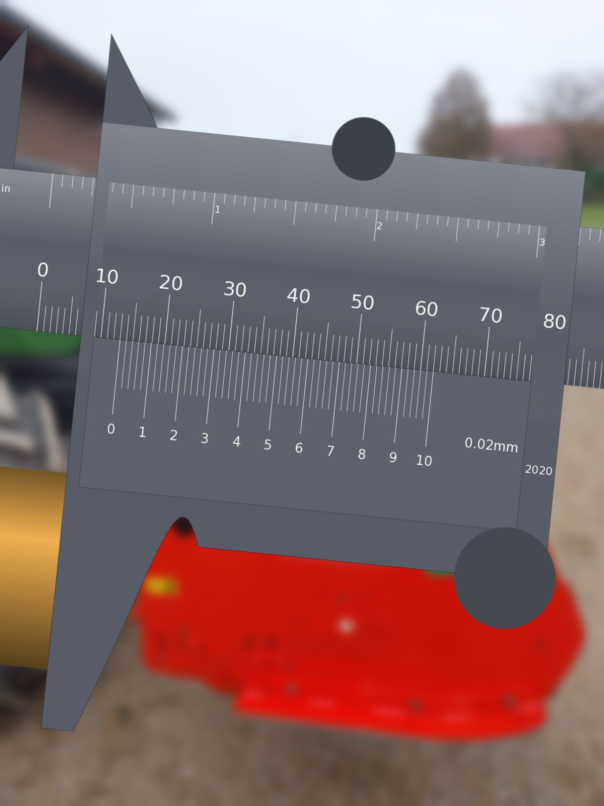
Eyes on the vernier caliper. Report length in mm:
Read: 13.0 mm
